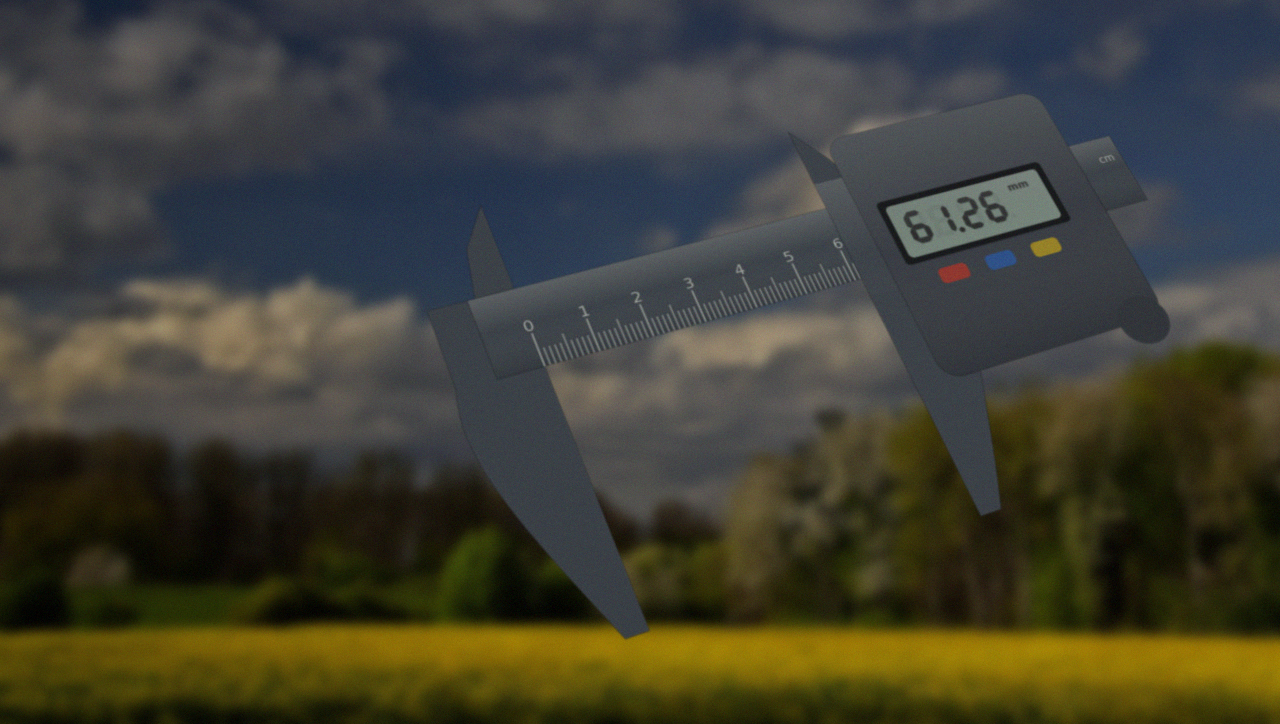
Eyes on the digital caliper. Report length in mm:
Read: 61.26 mm
